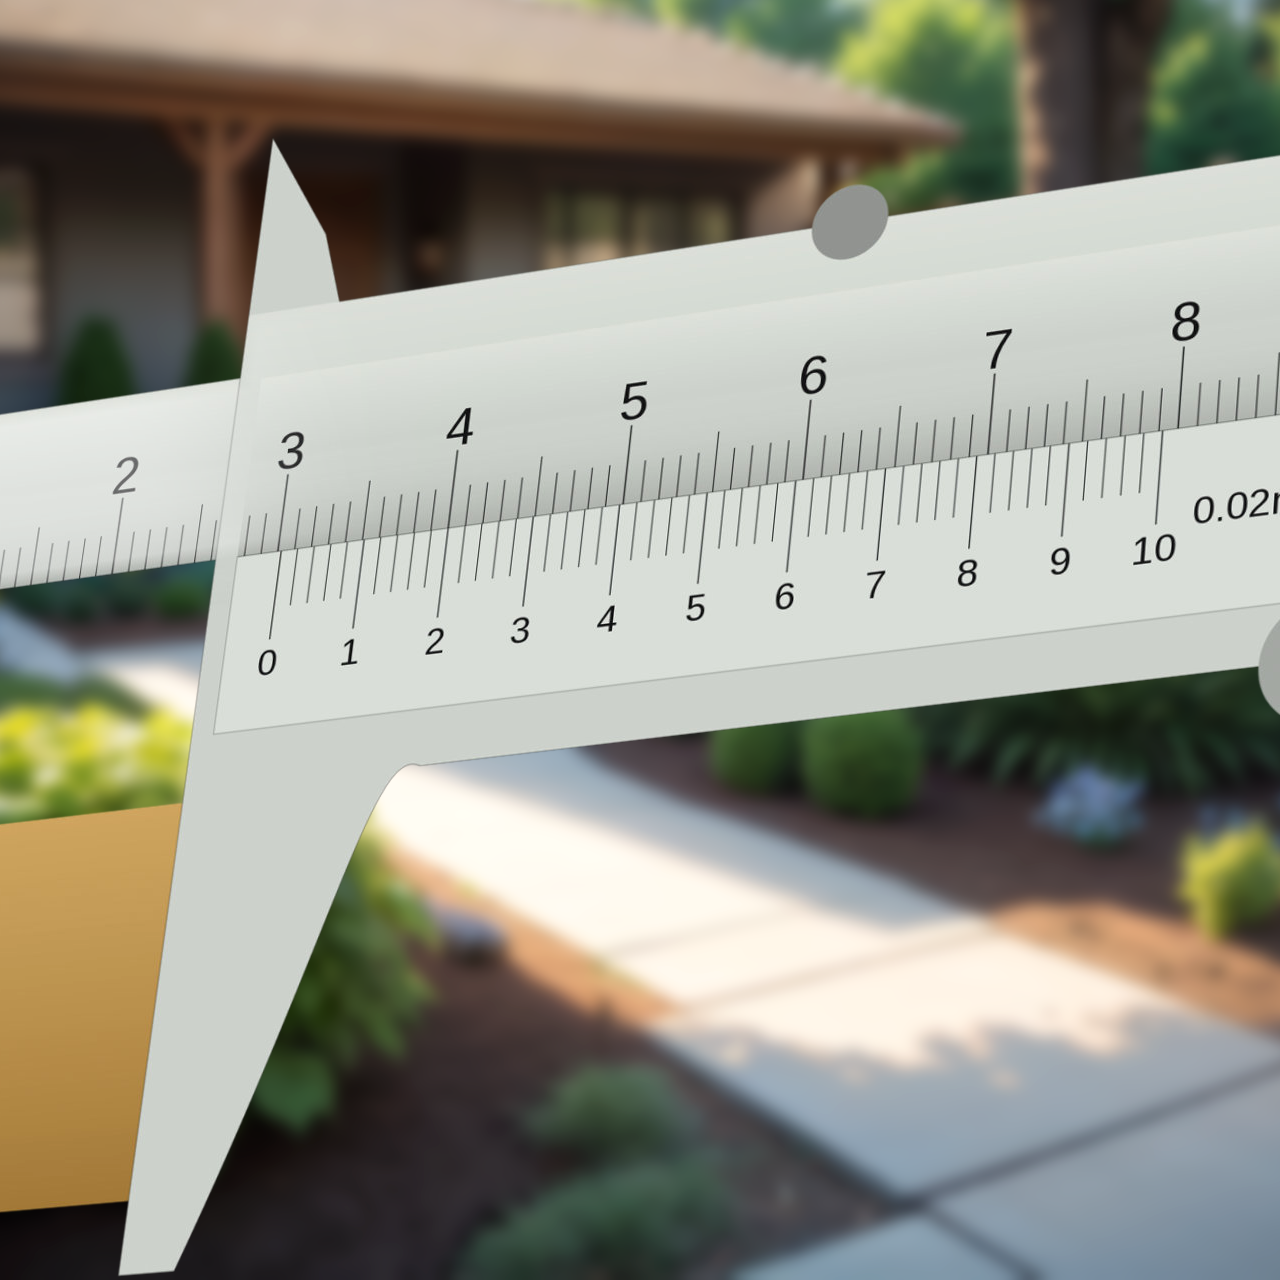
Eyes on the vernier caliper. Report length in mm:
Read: 30.2 mm
